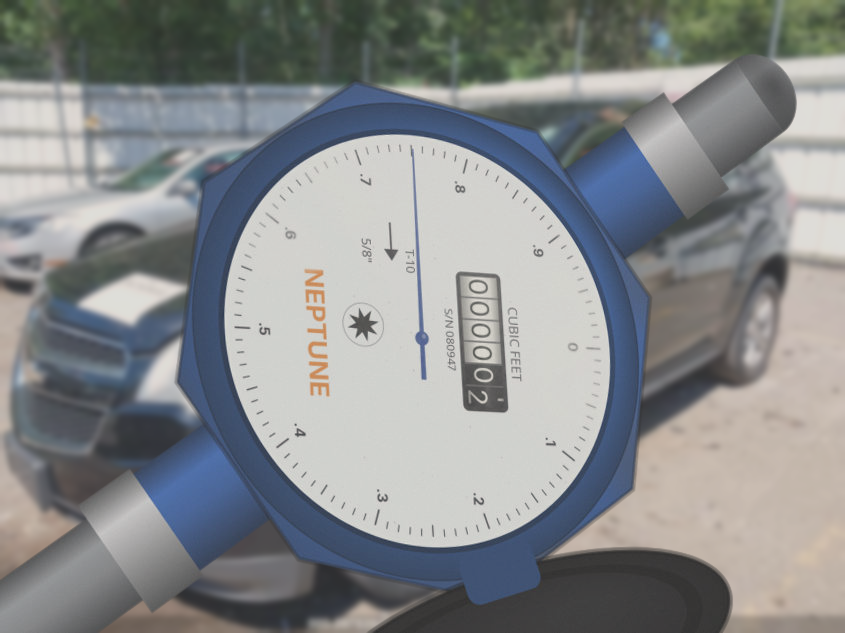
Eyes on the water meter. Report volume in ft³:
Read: 1.75 ft³
